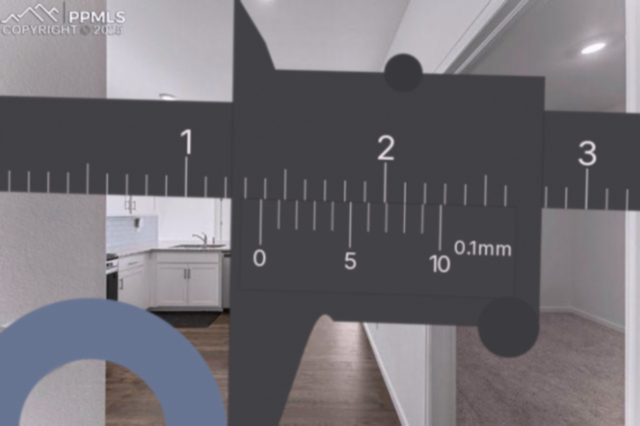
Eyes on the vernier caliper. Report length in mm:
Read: 13.8 mm
